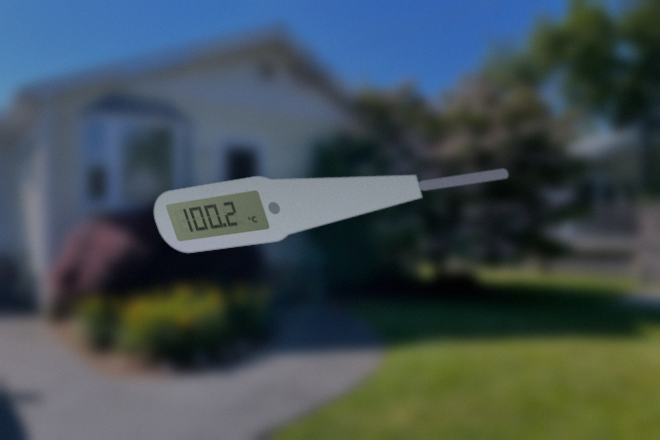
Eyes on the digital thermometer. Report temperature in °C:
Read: 100.2 °C
